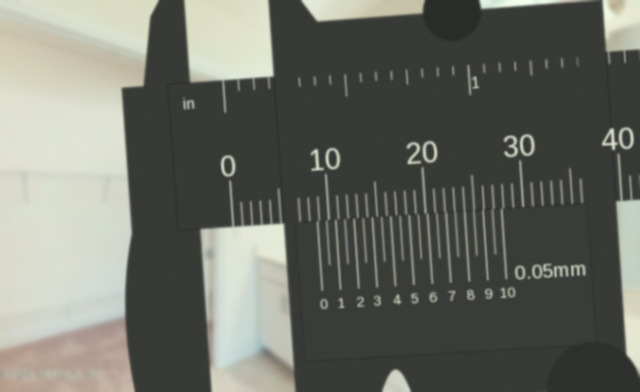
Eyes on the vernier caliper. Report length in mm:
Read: 8.8 mm
